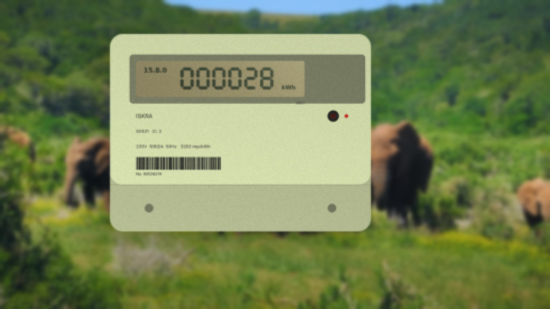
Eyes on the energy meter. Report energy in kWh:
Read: 28 kWh
